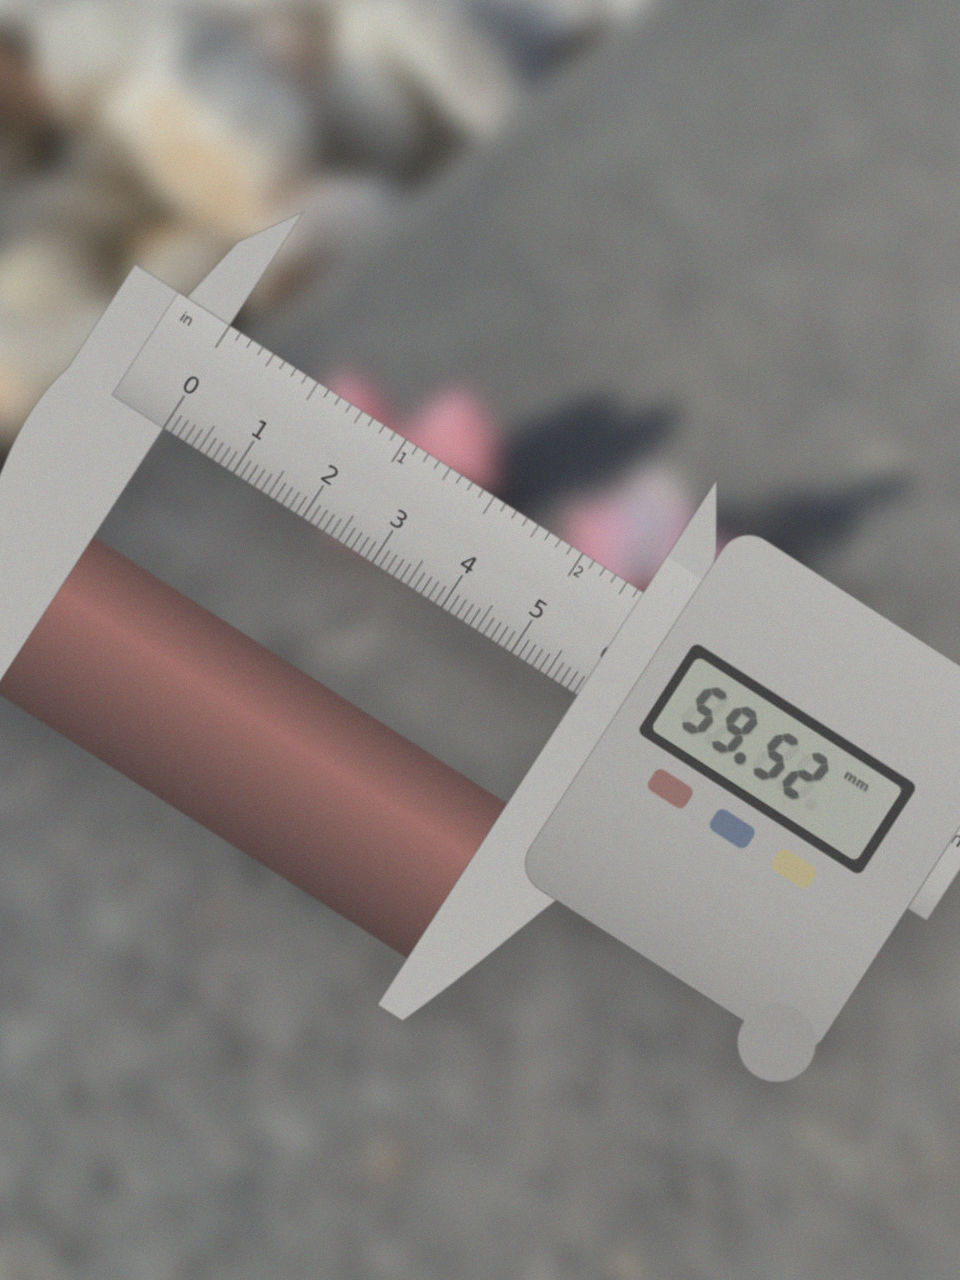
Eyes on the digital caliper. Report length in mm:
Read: 59.52 mm
